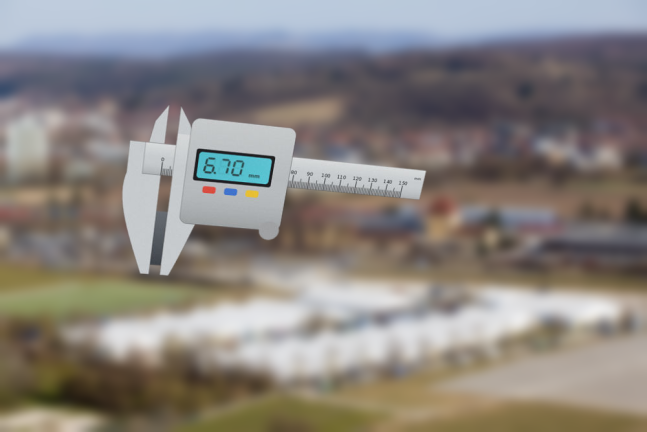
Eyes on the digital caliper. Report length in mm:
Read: 6.70 mm
